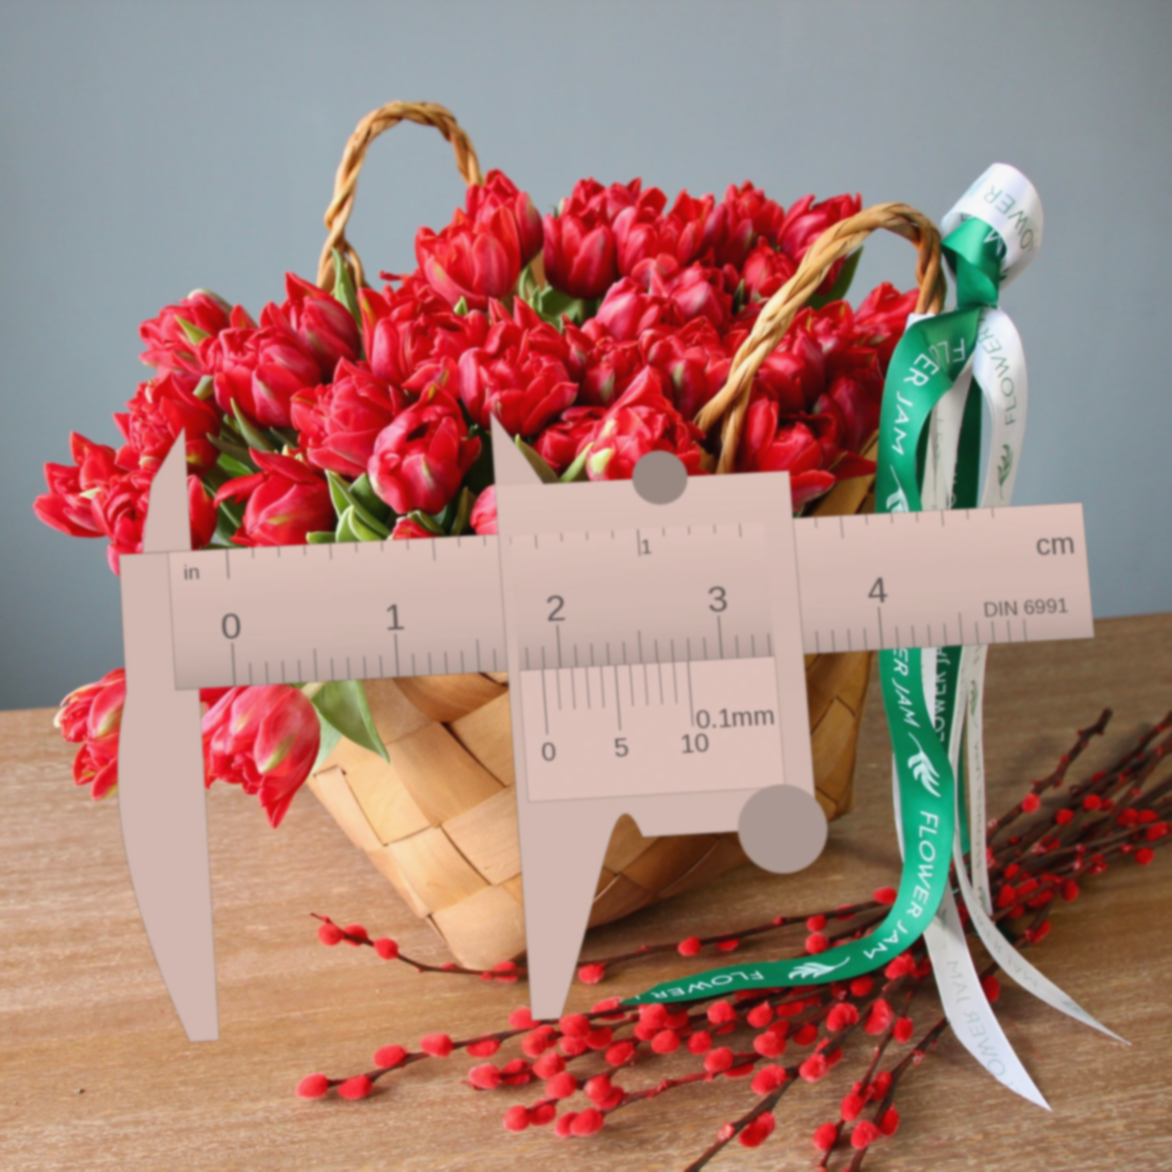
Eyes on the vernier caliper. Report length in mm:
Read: 18.9 mm
